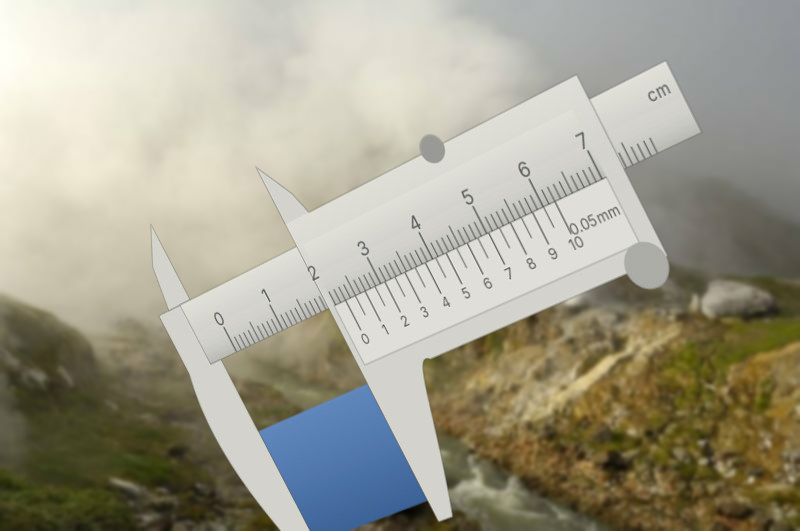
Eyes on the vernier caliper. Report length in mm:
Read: 23.0 mm
